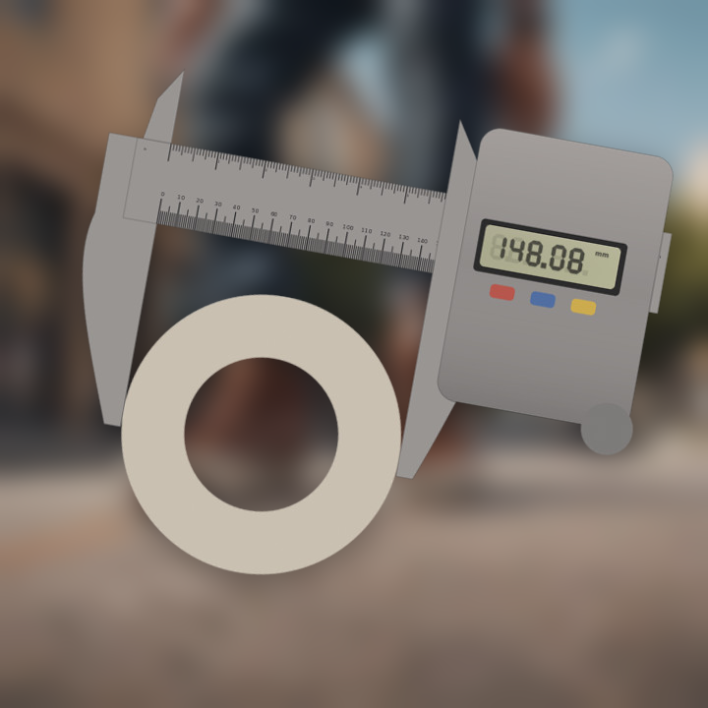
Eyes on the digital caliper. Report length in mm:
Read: 148.08 mm
